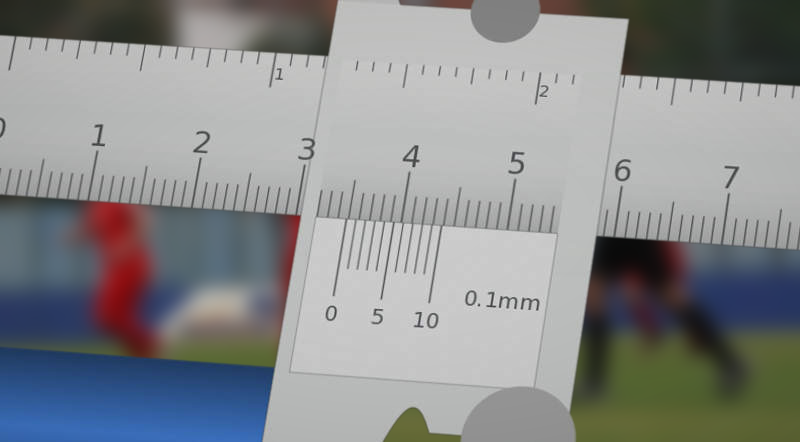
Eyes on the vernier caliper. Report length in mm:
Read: 34.8 mm
